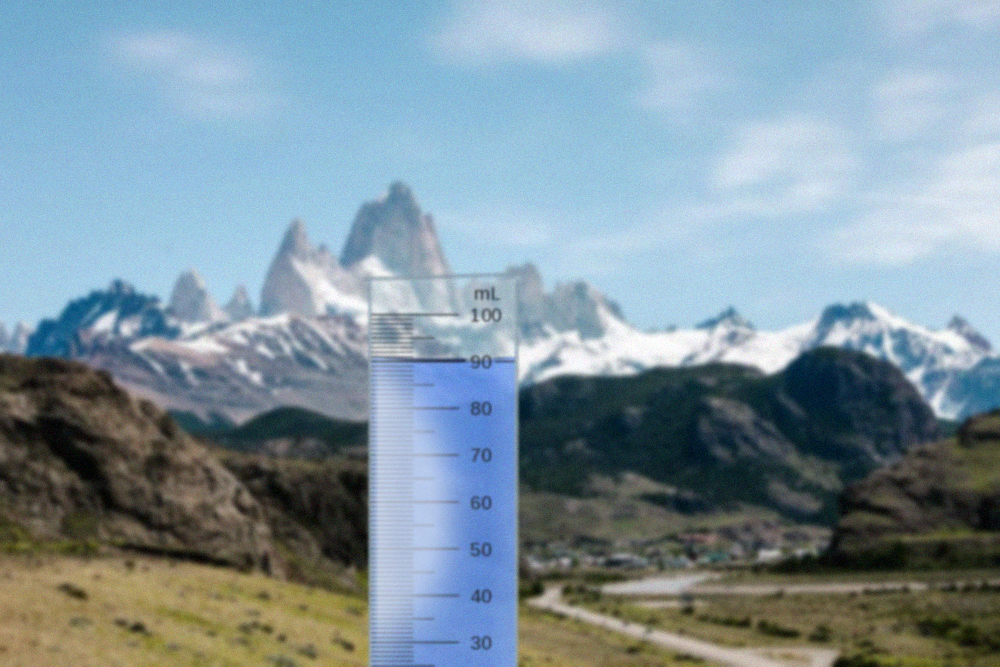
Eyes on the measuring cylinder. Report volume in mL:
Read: 90 mL
